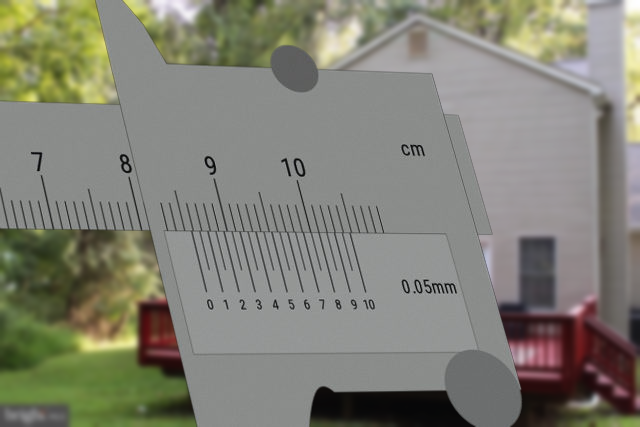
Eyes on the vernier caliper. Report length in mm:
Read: 85.8 mm
